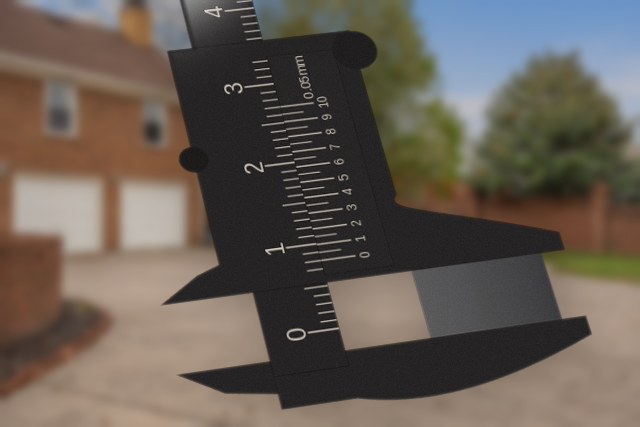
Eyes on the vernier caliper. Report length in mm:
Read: 8.0 mm
